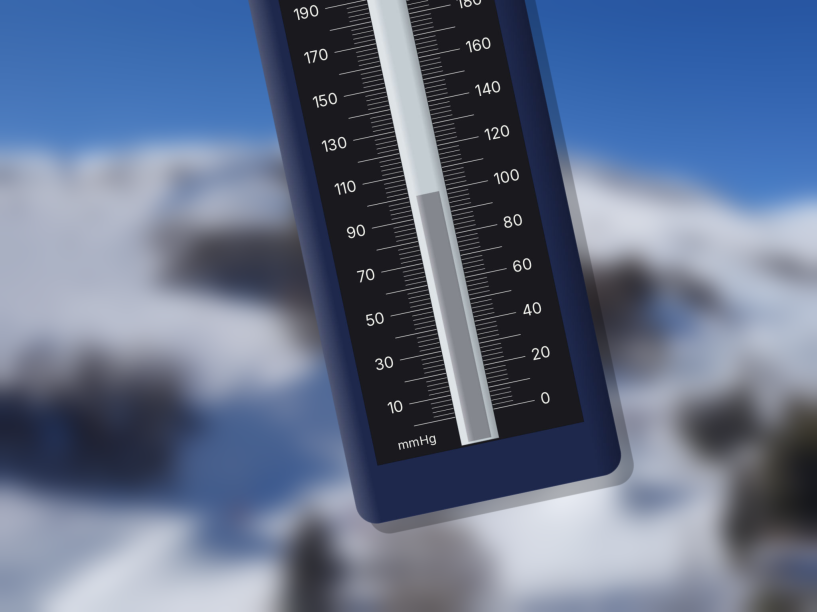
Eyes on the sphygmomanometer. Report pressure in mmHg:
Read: 100 mmHg
